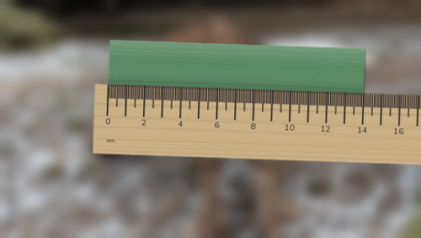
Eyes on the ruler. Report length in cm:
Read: 14 cm
